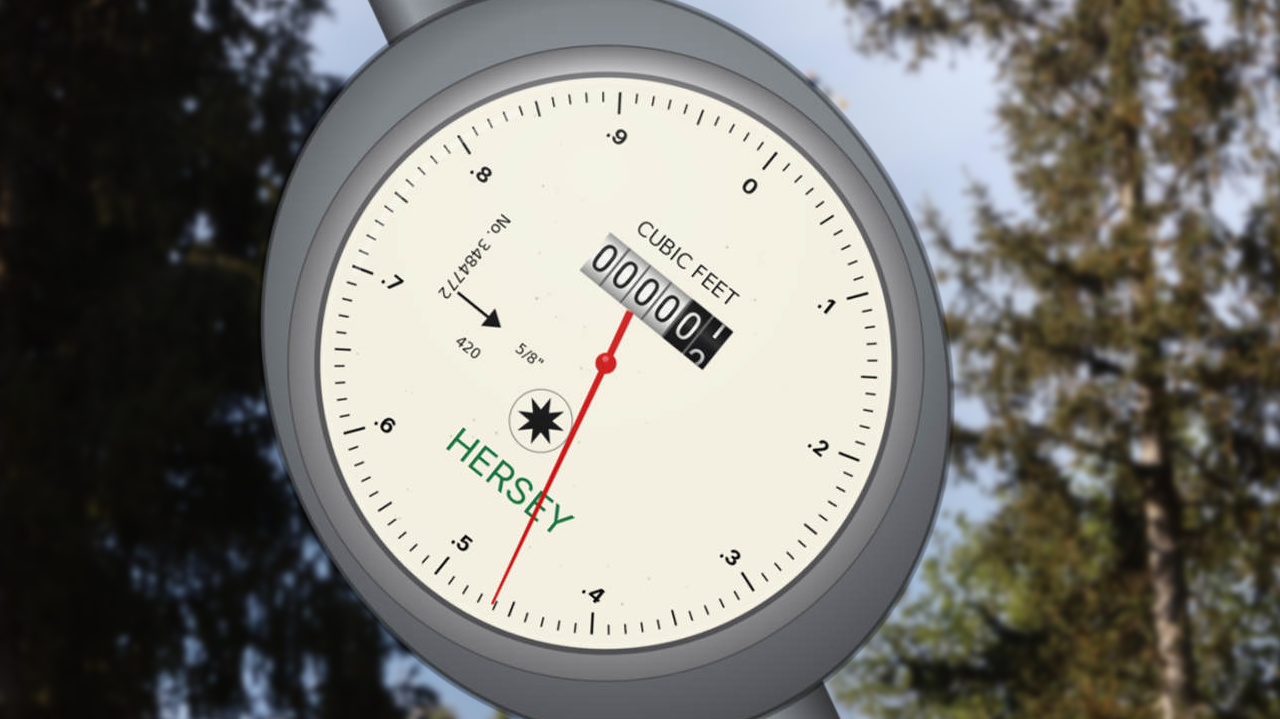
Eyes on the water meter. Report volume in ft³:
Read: 1.46 ft³
